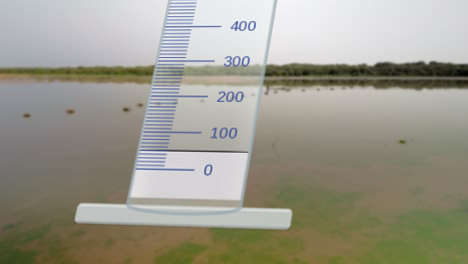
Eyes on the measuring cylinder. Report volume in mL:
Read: 50 mL
